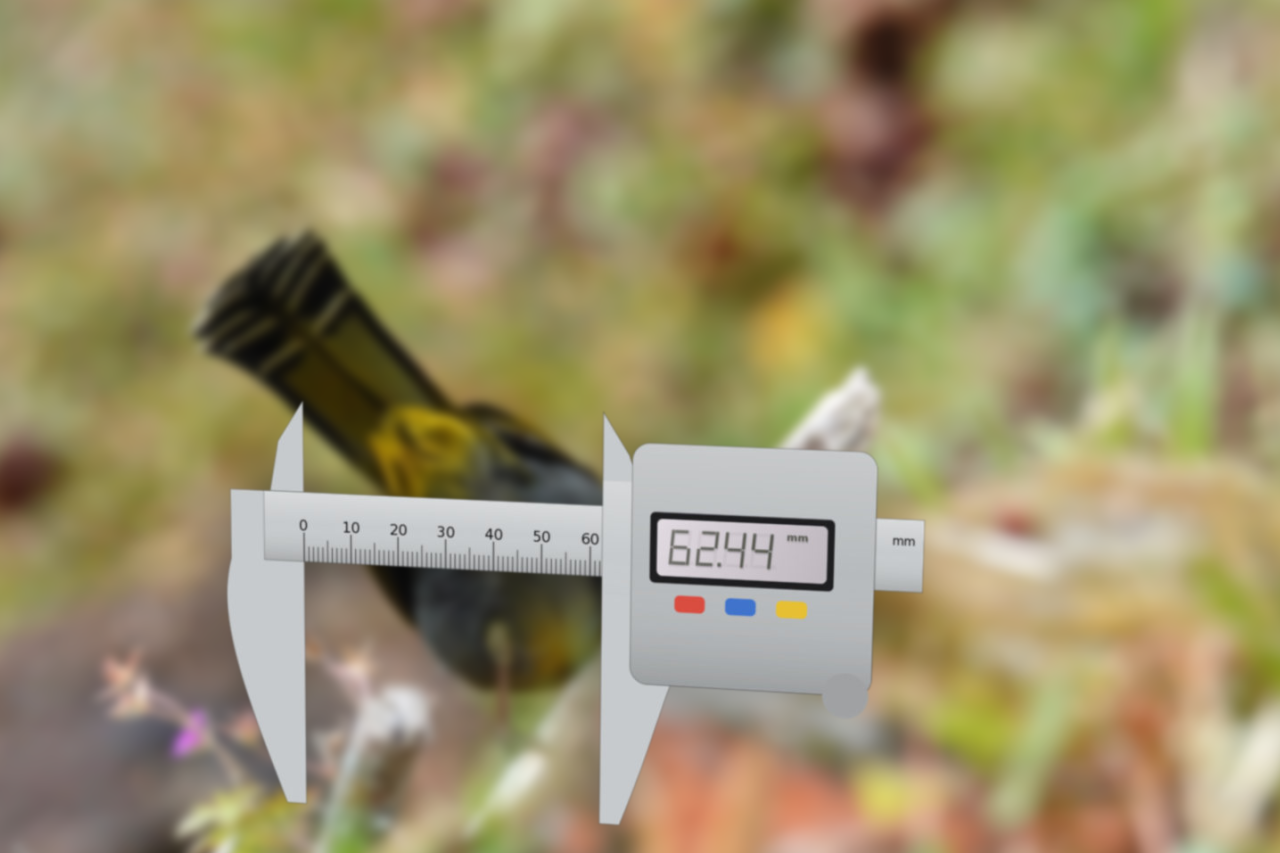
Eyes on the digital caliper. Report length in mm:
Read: 62.44 mm
